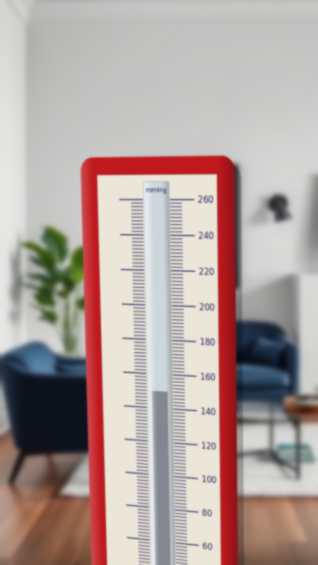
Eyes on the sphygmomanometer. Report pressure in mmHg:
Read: 150 mmHg
